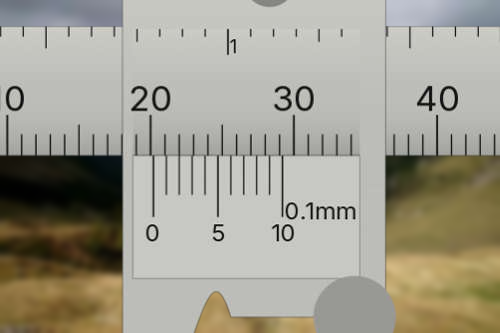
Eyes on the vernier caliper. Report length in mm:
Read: 20.2 mm
